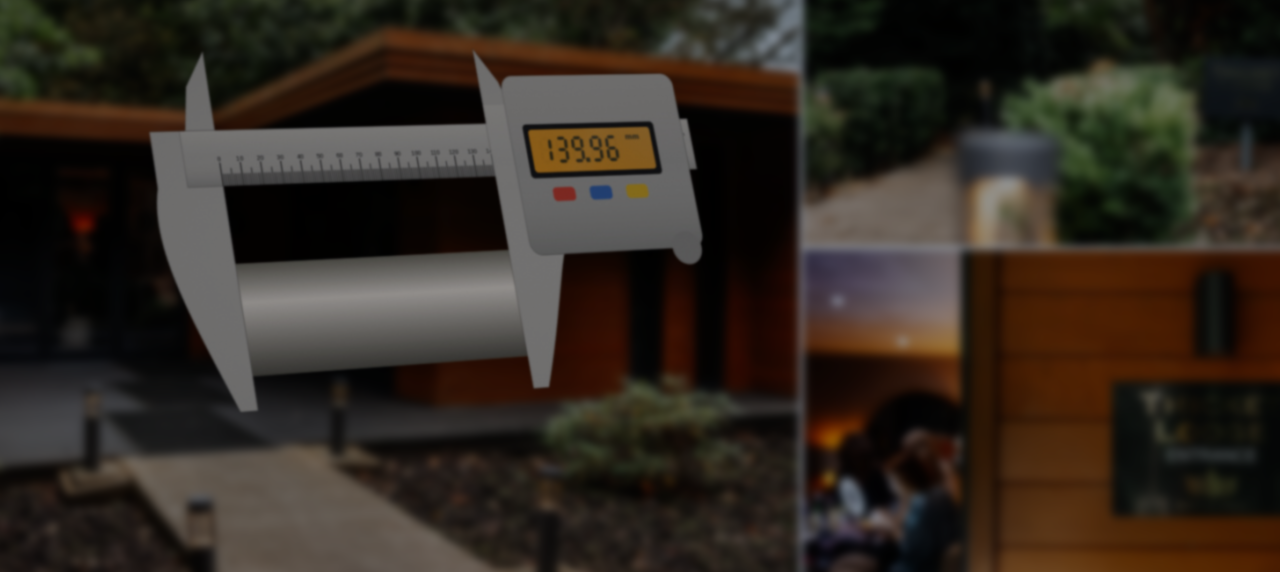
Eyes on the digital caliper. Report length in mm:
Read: 139.96 mm
